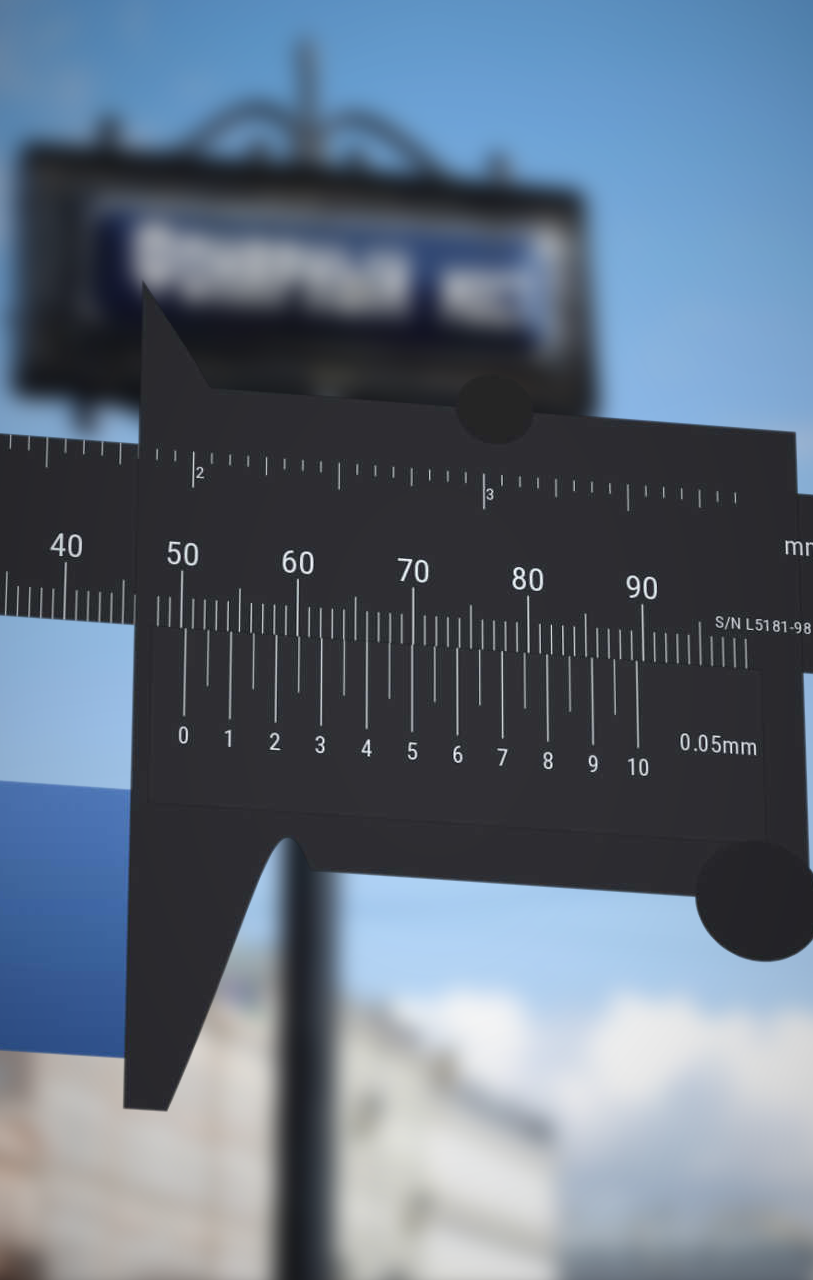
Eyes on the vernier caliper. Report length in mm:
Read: 50.4 mm
